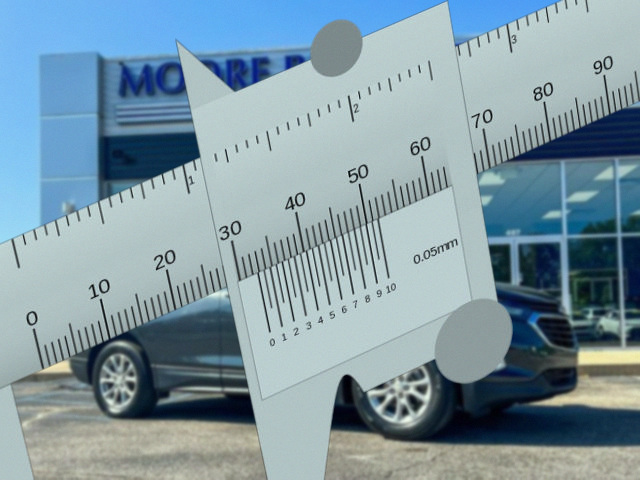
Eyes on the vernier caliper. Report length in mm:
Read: 32.8 mm
